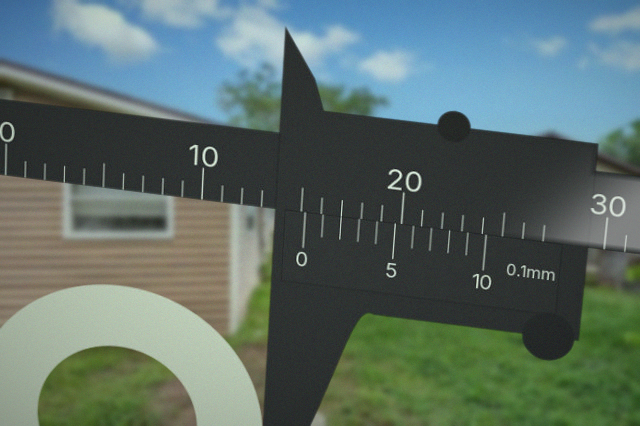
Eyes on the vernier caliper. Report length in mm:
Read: 15.2 mm
